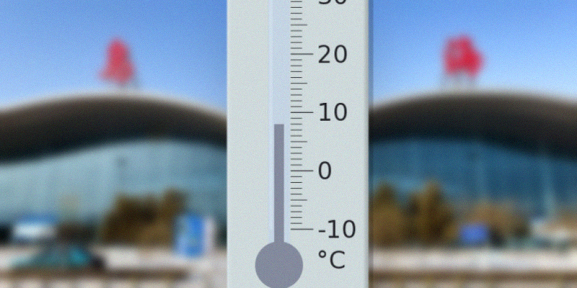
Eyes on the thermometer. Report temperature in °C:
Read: 8 °C
